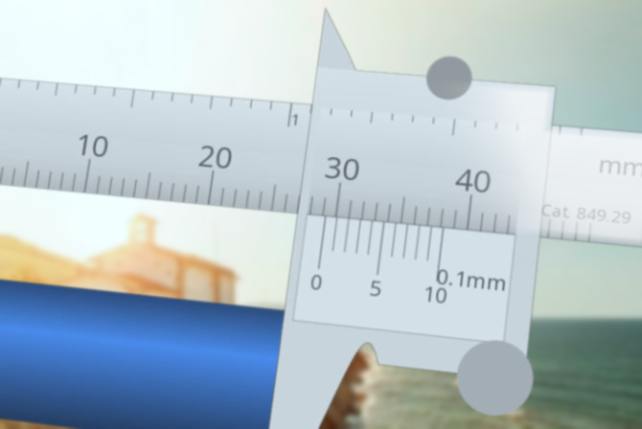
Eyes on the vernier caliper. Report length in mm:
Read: 29.2 mm
